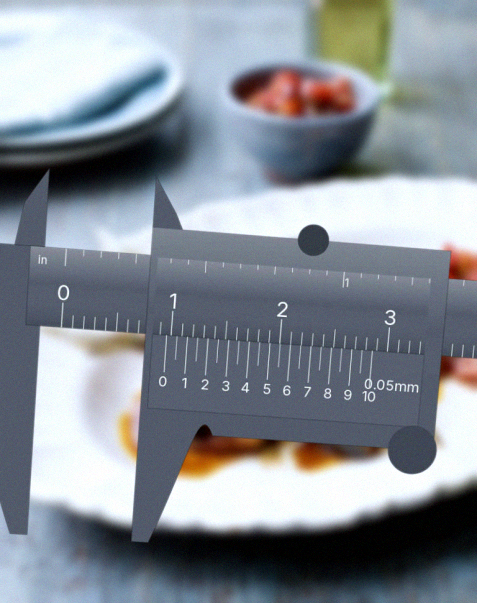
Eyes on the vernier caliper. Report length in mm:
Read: 9.6 mm
